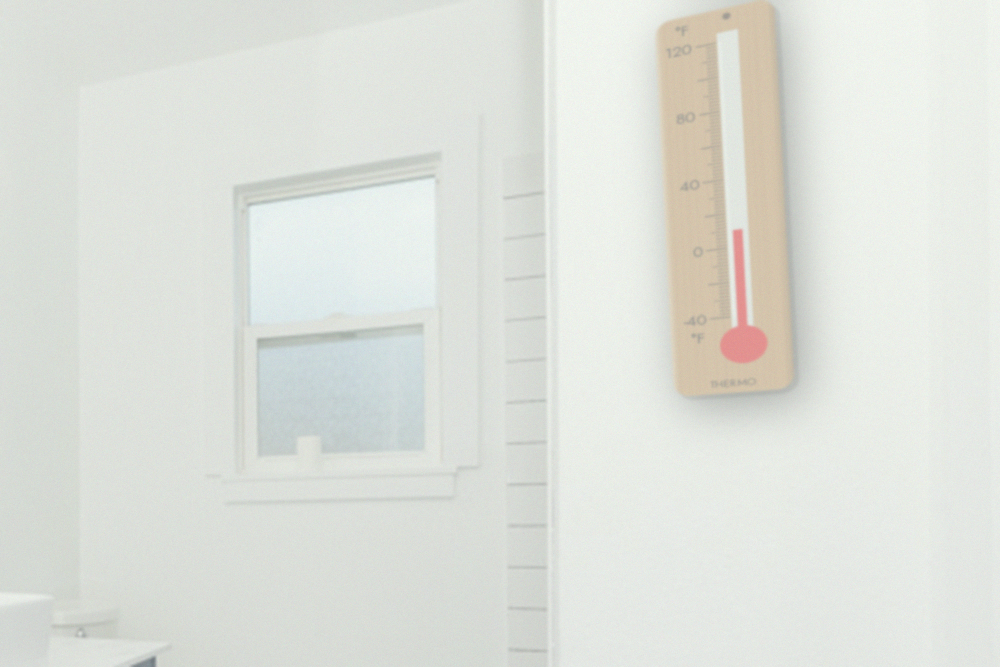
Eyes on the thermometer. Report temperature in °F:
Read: 10 °F
